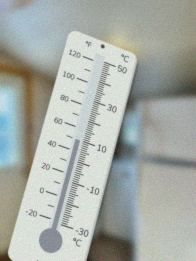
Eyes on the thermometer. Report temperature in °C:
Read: 10 °C
